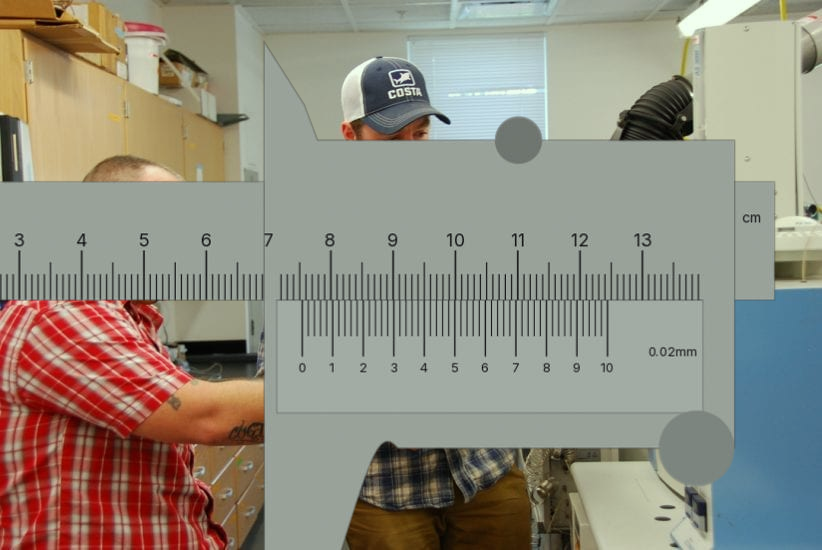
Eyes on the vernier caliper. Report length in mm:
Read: 75.4 mm
